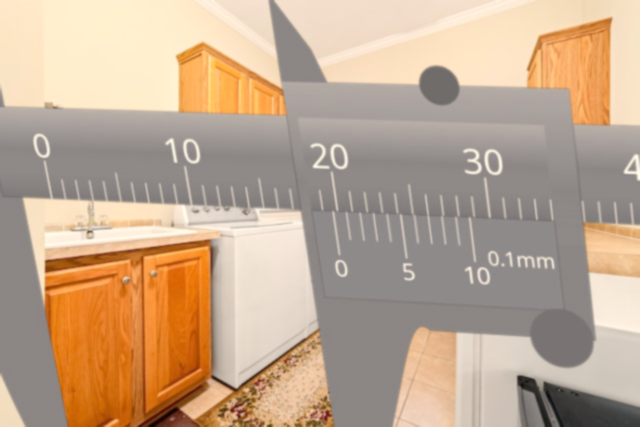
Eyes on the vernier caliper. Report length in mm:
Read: 19.7 mm
